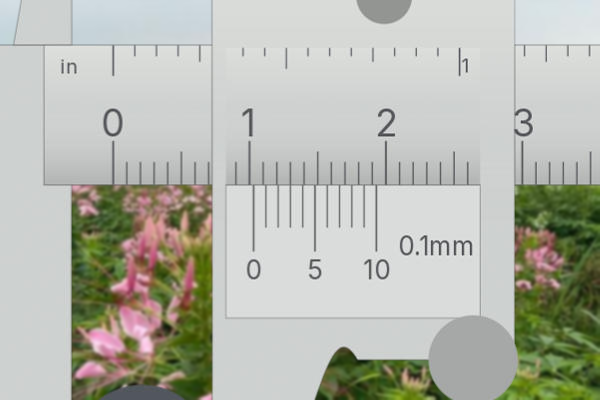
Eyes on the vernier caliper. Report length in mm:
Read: 10.3 mm
